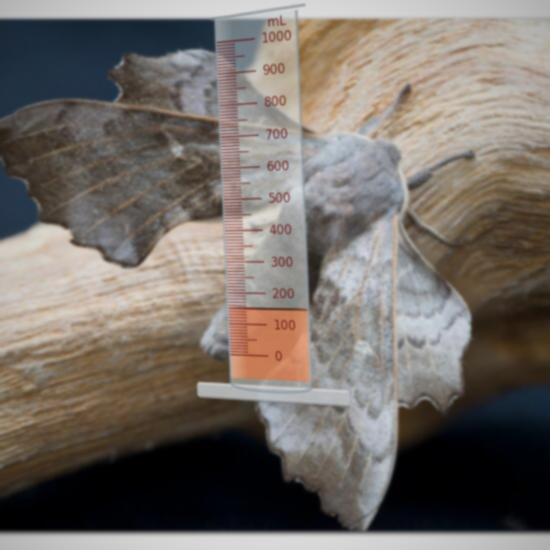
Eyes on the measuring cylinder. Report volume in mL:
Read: 150 mL
